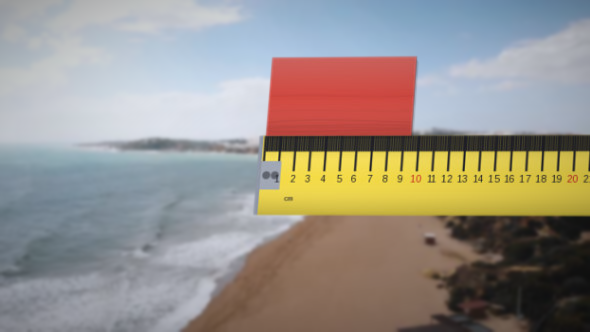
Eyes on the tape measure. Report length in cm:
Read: 9.5 cm
